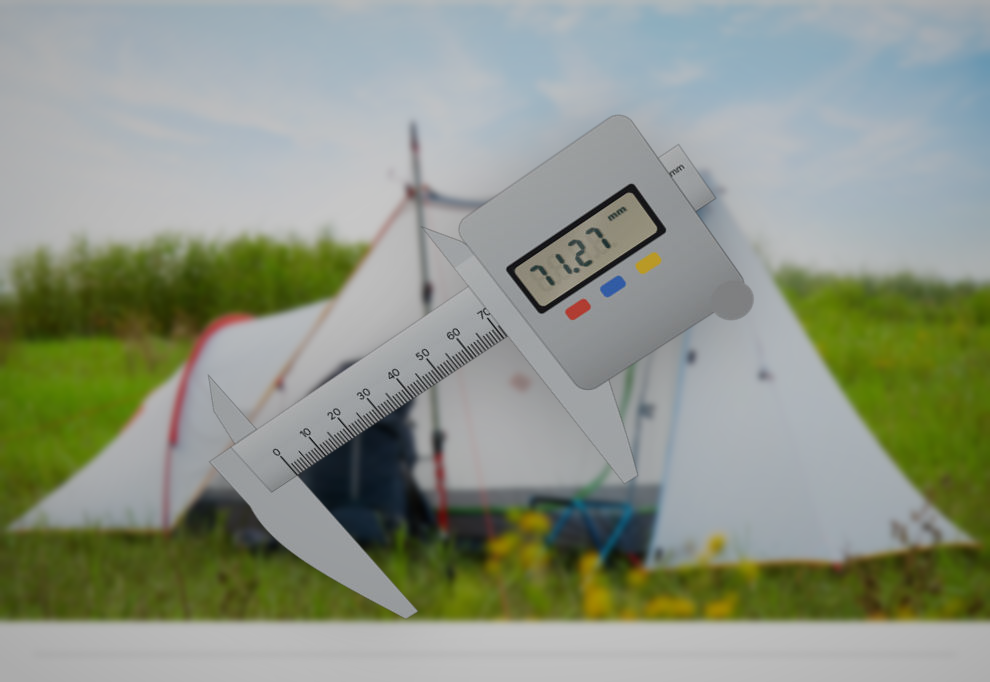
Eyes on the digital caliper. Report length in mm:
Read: 71.27 mm
